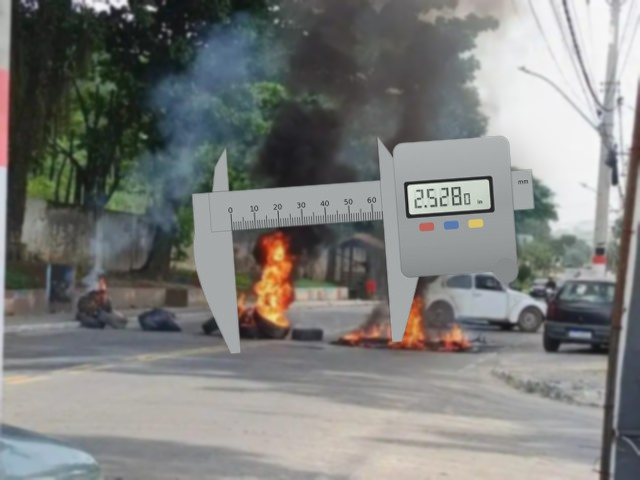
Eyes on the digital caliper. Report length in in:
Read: 2.5280 in
